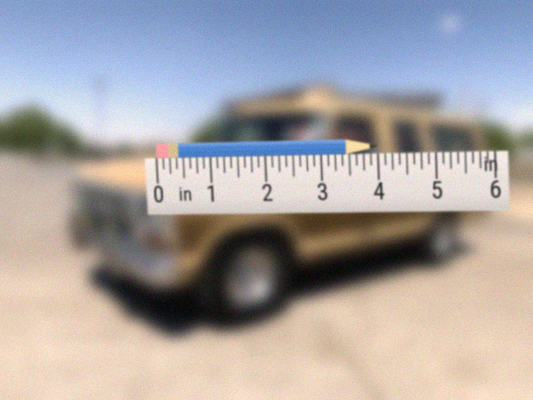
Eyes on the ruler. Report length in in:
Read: 4 in
